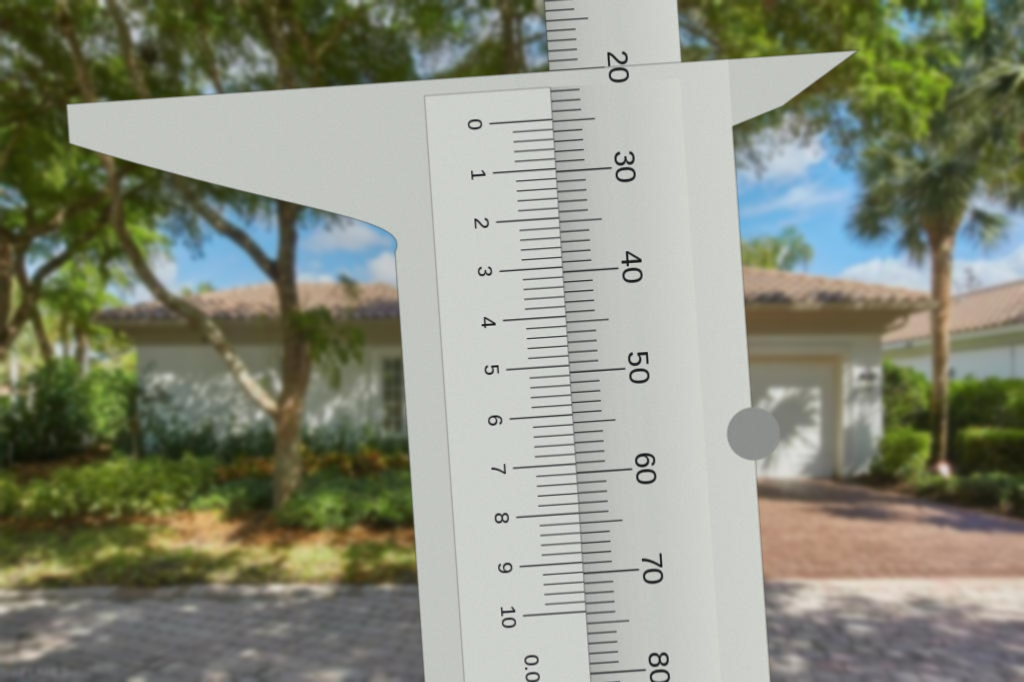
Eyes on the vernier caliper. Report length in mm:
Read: 24.8 mm
